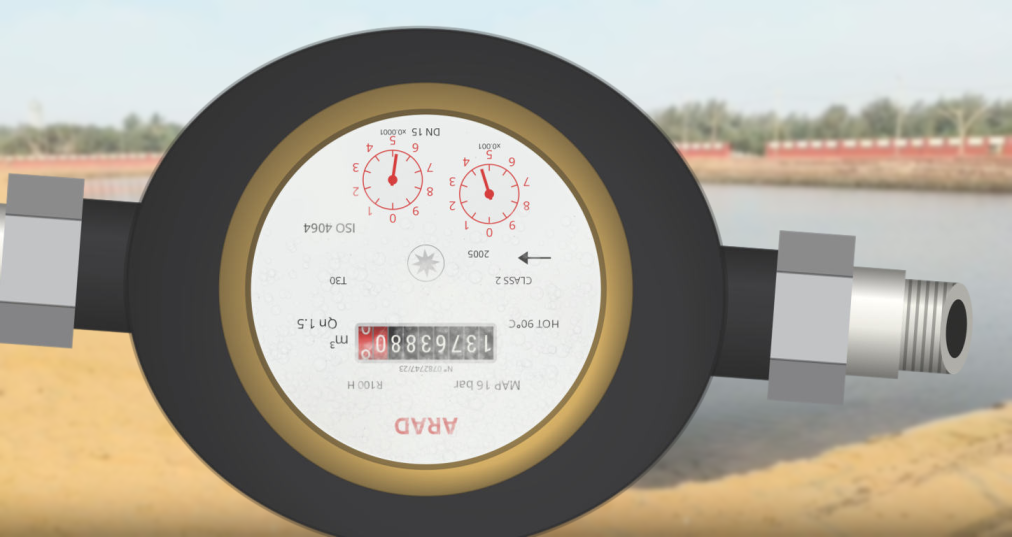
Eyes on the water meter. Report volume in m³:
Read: 1376388.0845 m³
